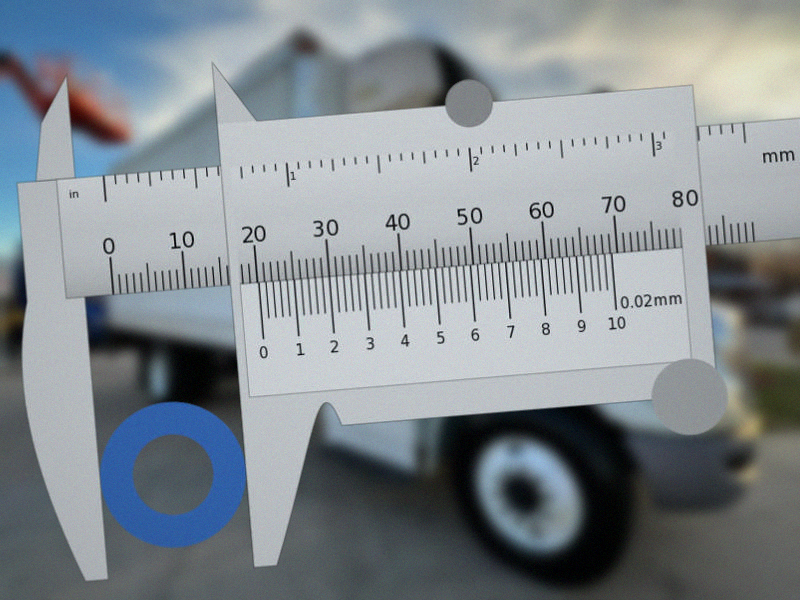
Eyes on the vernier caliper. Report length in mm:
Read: 20.2 mm
